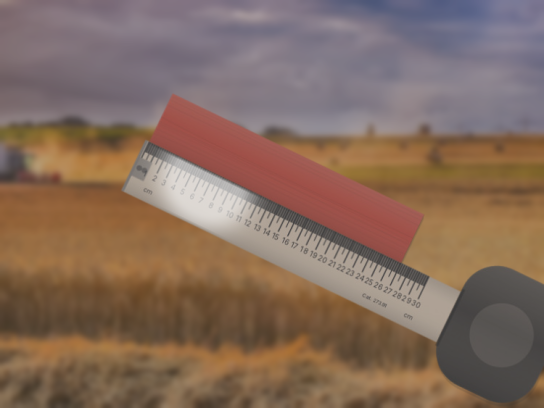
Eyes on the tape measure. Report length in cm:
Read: 27 cm
